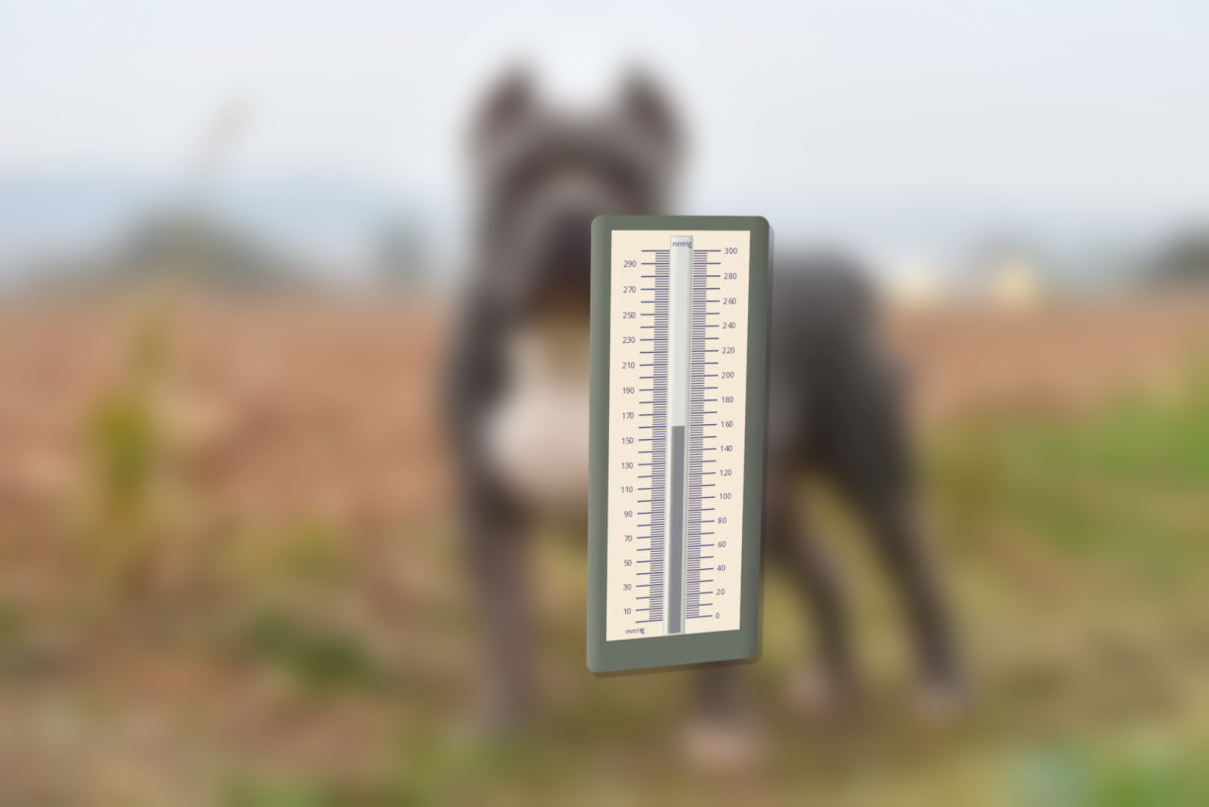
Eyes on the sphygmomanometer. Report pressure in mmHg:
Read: 160 mmHg
